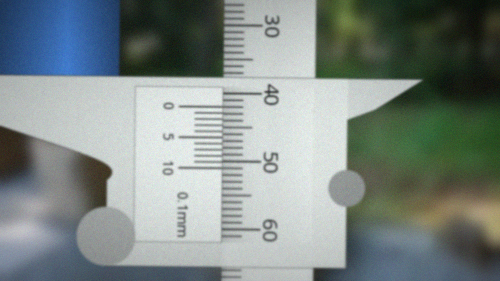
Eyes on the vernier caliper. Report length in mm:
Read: 42.0 mm
